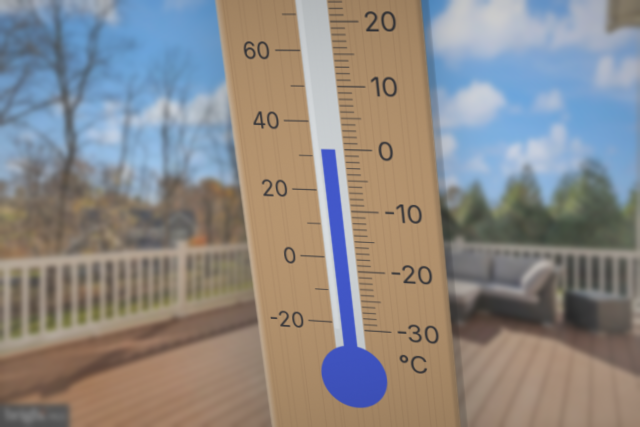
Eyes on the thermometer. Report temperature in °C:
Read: 0 °C
